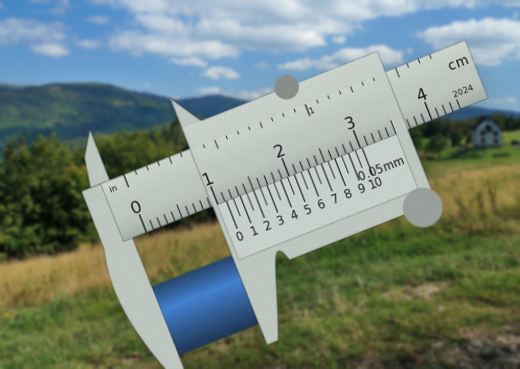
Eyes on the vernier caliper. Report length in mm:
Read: 11.2 mm
